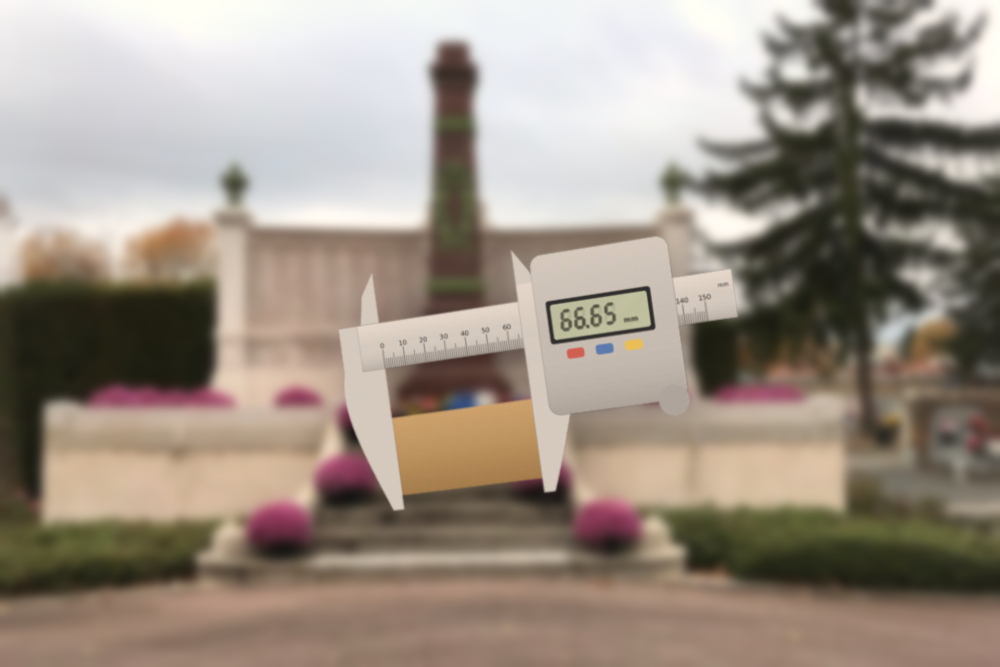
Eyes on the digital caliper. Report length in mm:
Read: 66.65 mm
